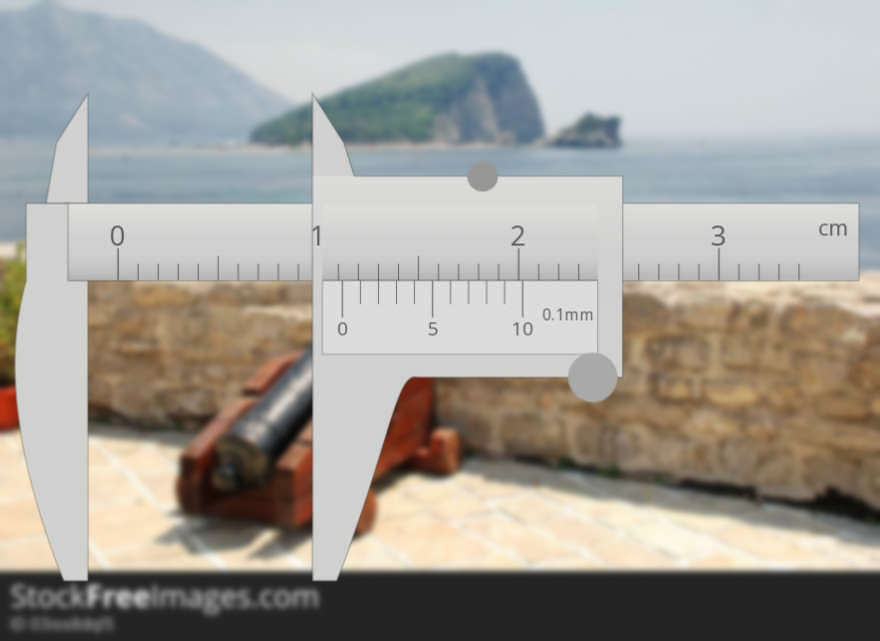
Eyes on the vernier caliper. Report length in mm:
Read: 11.2 mm
